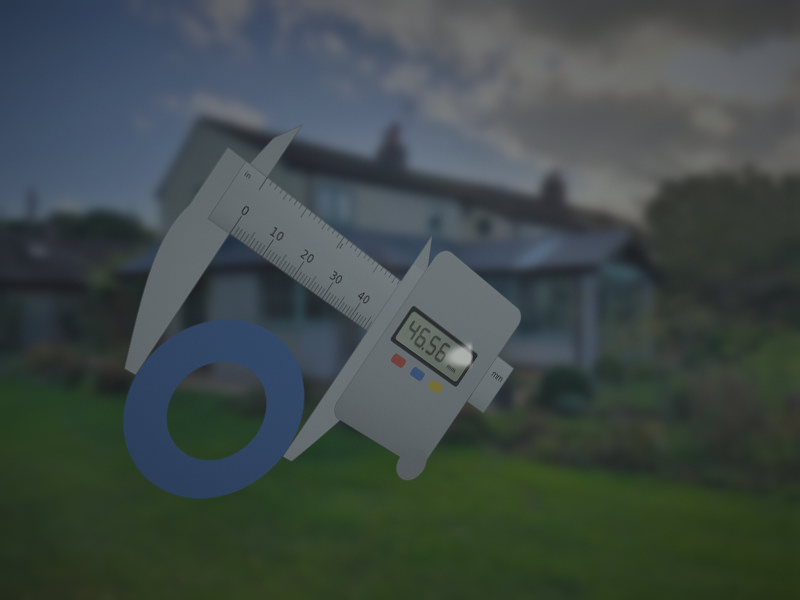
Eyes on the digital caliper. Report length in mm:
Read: 46.56 mm
